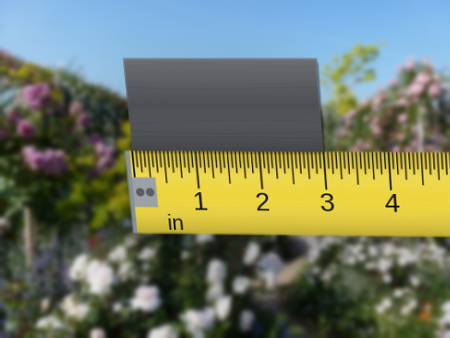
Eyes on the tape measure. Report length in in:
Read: 3 in
